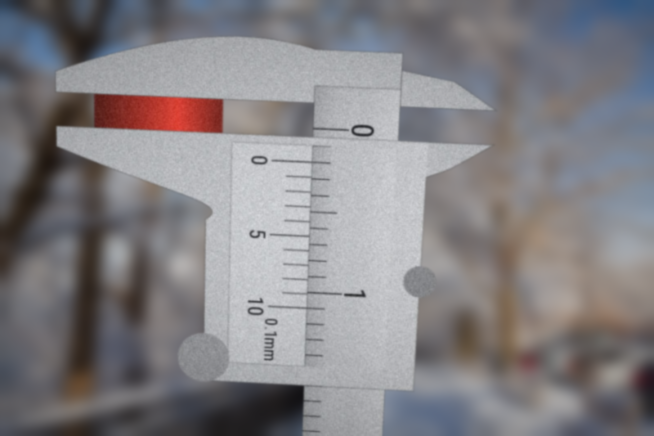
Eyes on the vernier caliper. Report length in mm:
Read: 2.0 mm
